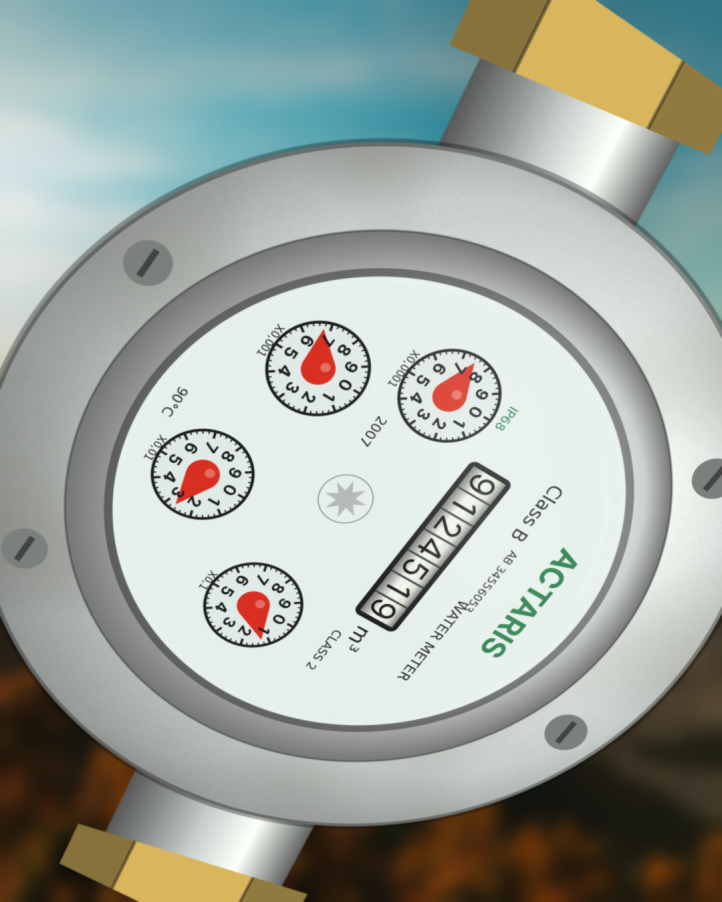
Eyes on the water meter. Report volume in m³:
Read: 9124519.1267 m³
